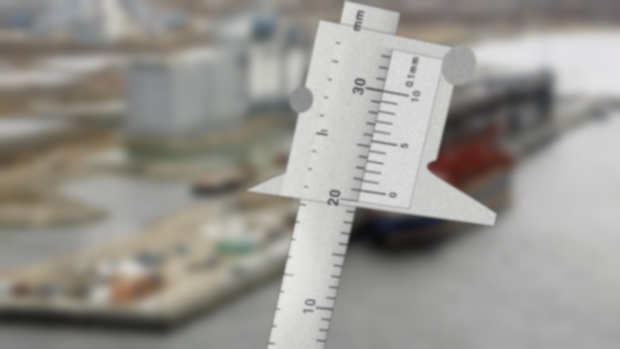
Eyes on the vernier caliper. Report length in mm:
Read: 21.0 mm
